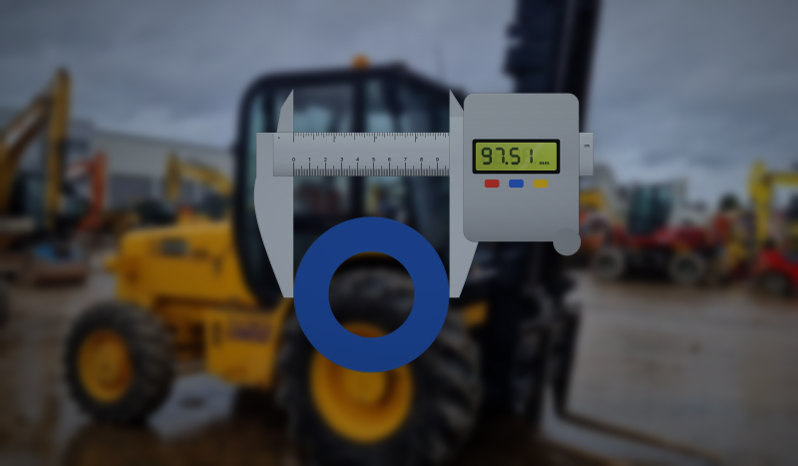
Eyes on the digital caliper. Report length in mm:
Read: 97.51 mm
